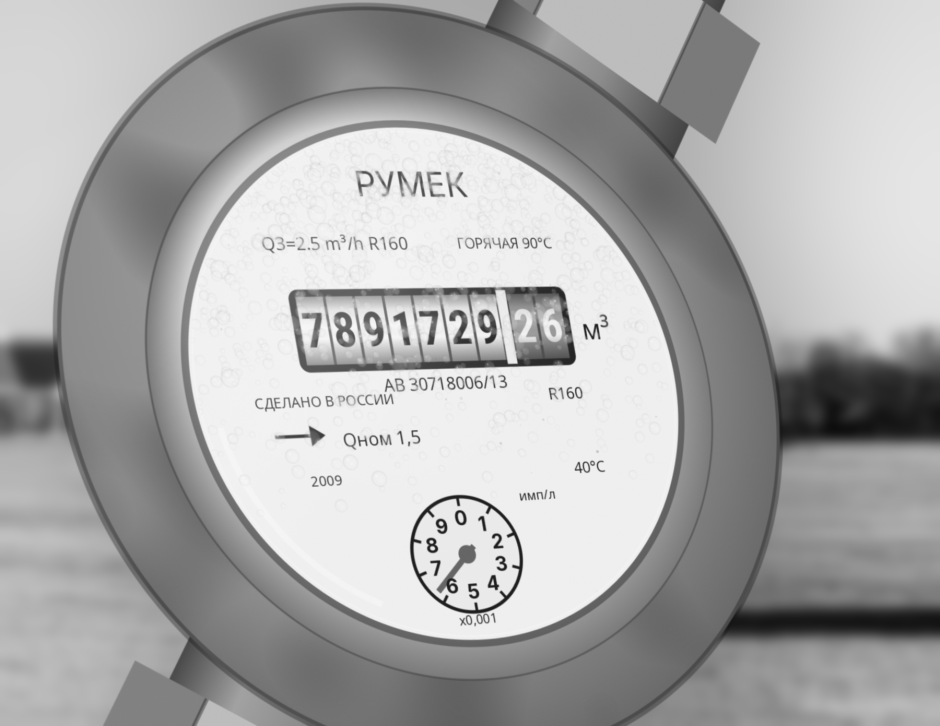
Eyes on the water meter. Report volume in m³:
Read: 7891729.266 m³
